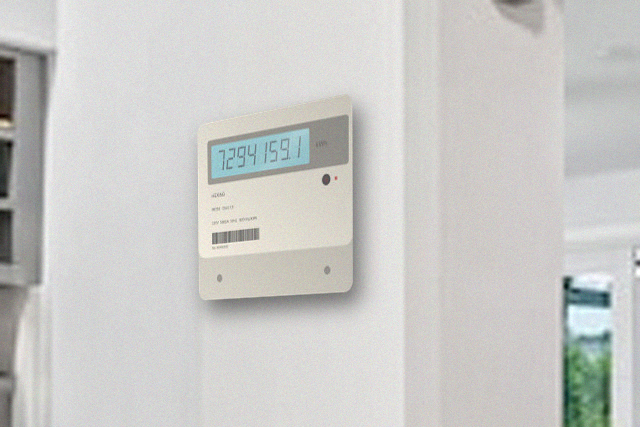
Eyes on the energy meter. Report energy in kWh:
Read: 7294159.1 kWh
